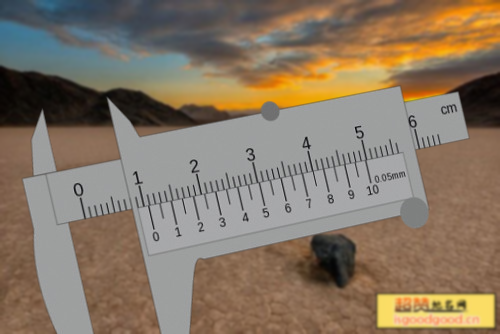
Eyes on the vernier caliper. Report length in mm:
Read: 10.8 mm
